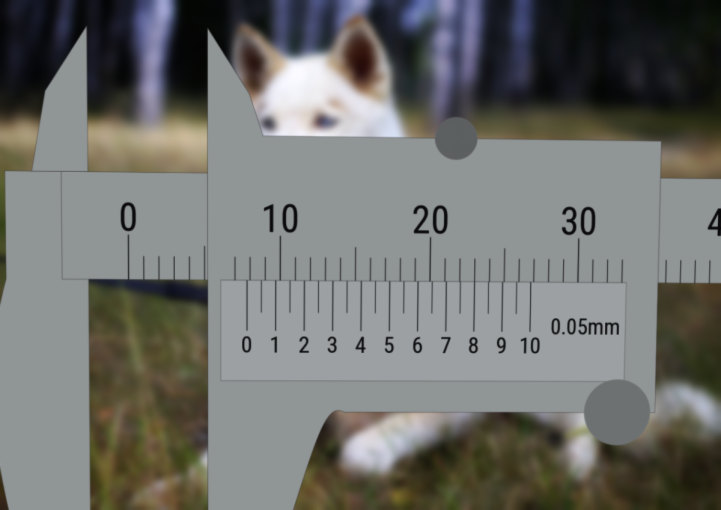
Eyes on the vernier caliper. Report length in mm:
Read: 7.8 mm
